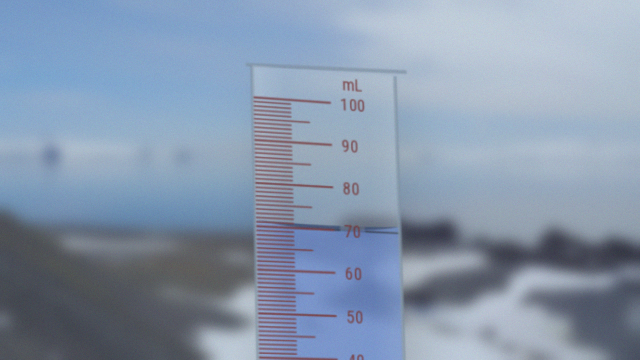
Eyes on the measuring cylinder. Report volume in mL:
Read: 70 mL
